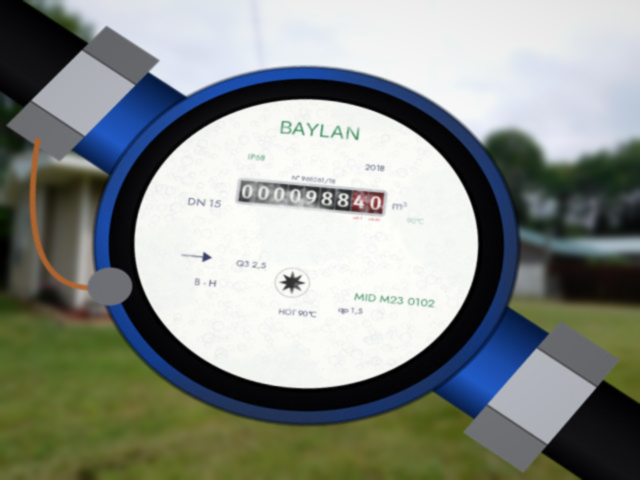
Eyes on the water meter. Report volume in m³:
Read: 988.40 m³
